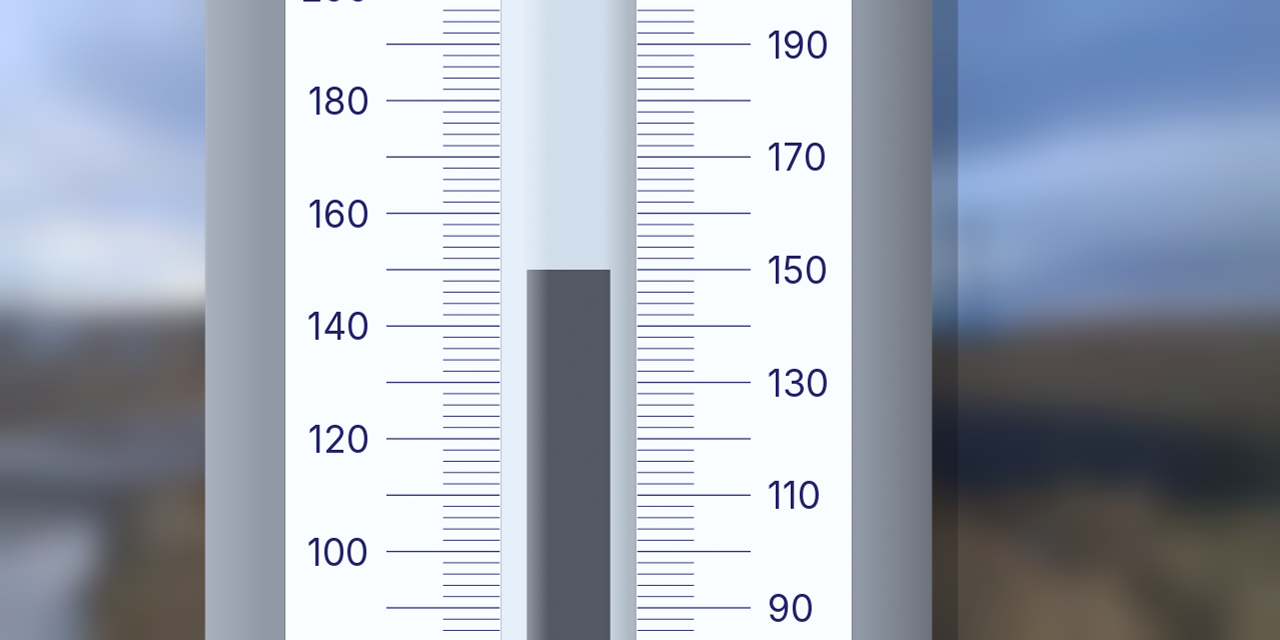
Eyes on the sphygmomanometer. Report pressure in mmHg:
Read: 150 mmHg
